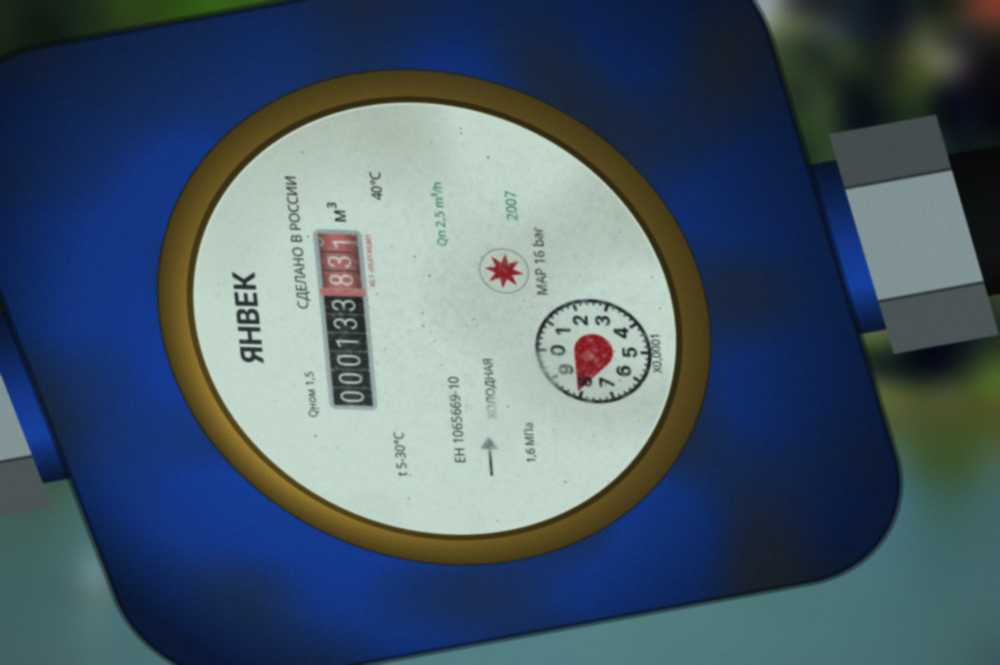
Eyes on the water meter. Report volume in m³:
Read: 133.8308 m³
